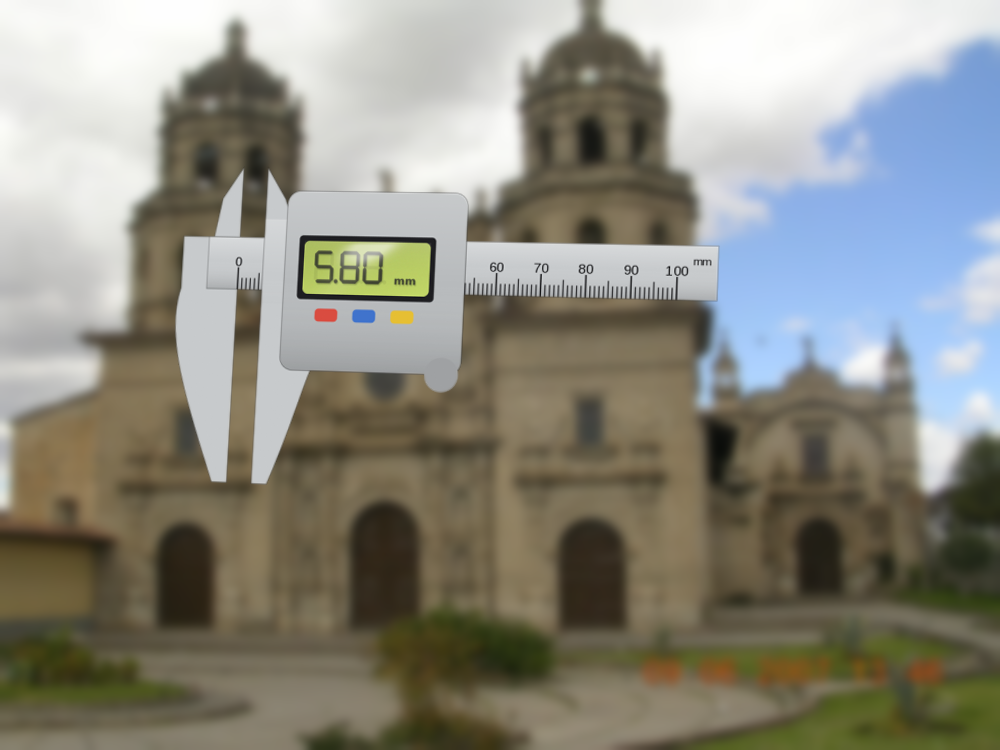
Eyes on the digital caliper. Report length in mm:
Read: 5.80 mm
